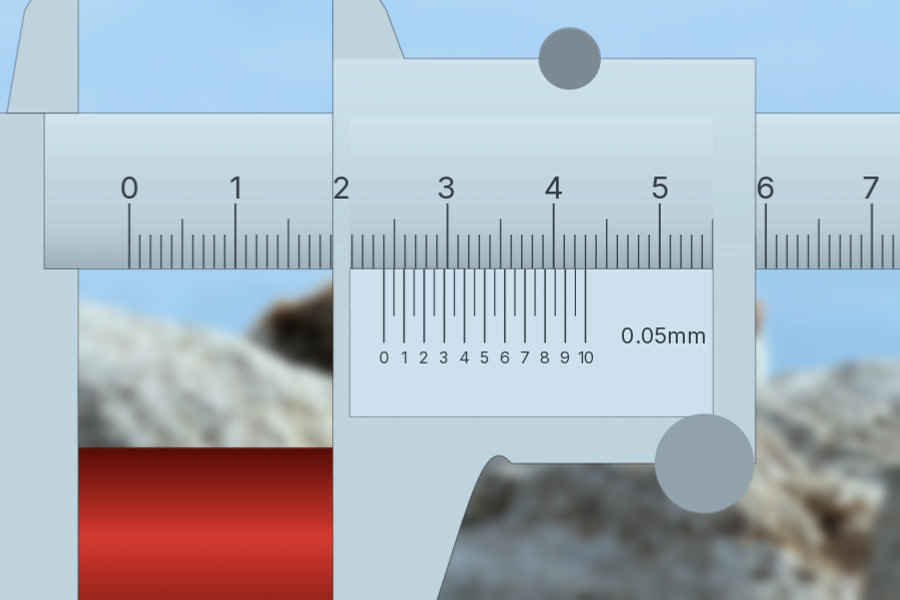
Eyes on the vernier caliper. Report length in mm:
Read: 24.0 mm
